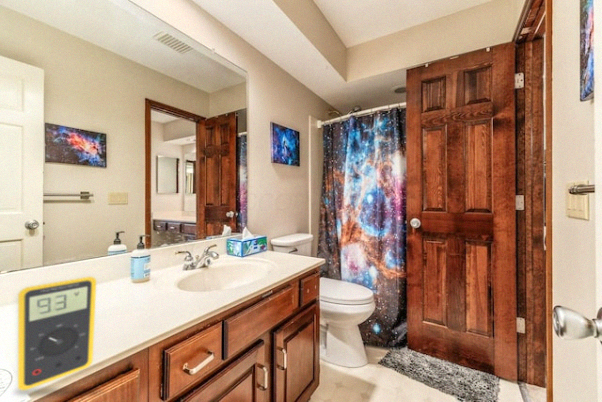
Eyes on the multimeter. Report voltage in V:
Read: 93 V
